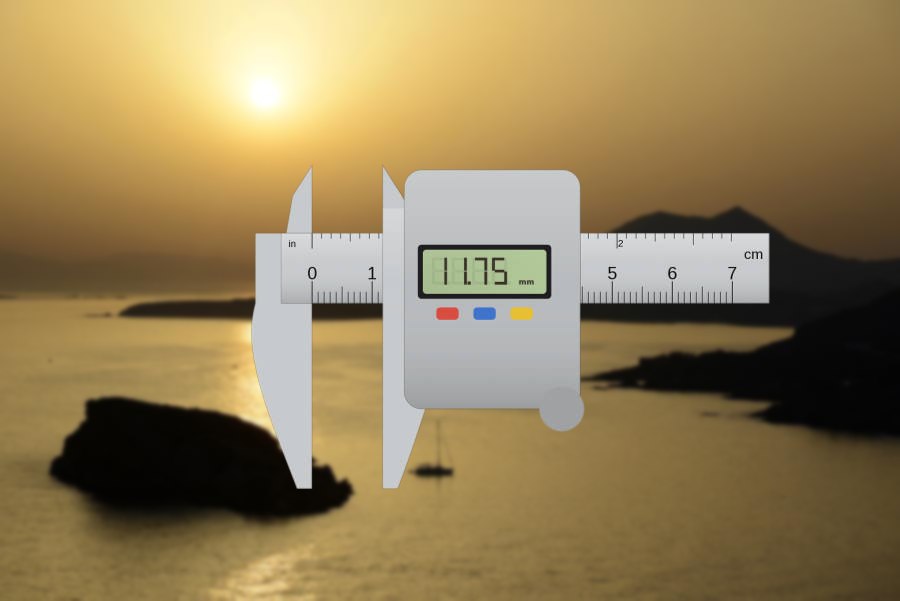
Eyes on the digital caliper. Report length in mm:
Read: 11.75 mm
